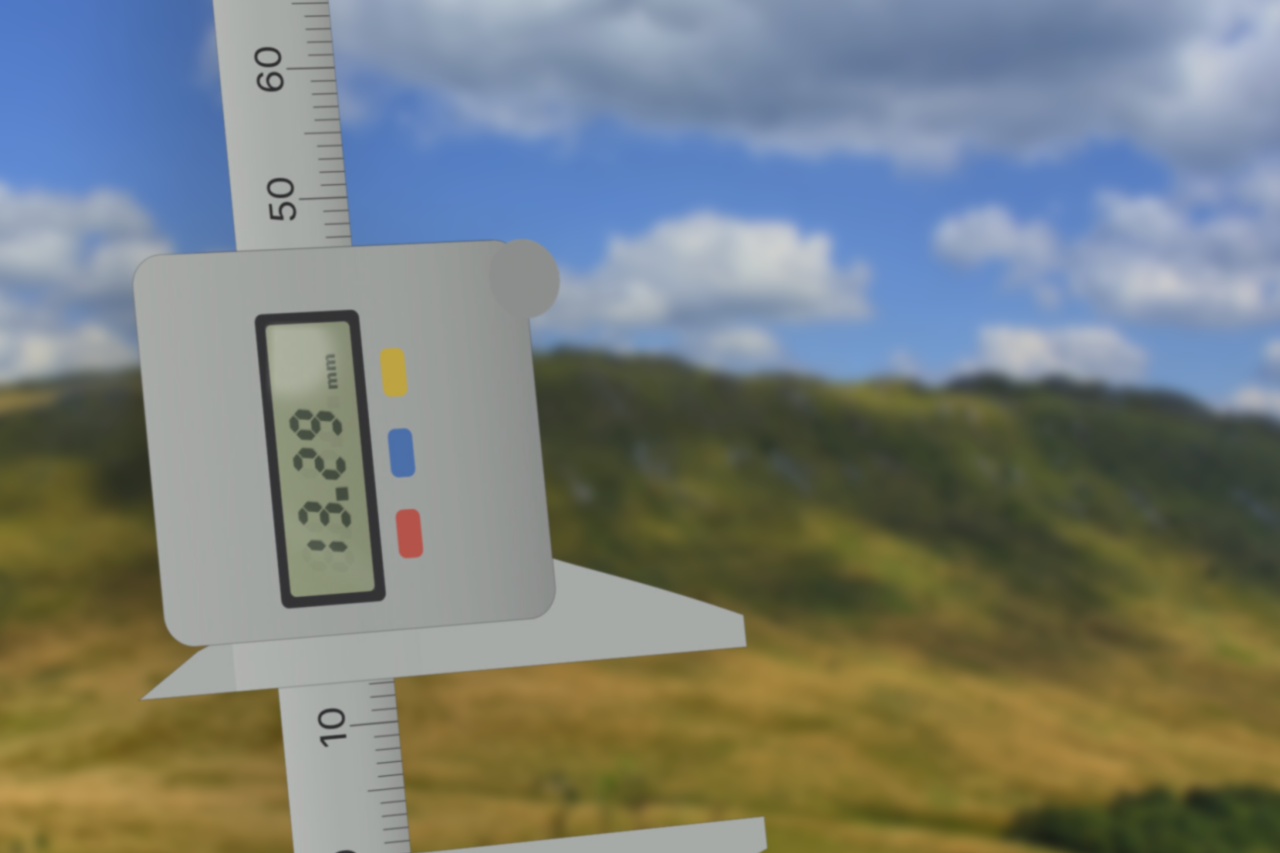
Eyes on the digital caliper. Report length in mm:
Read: 13.29 mm
